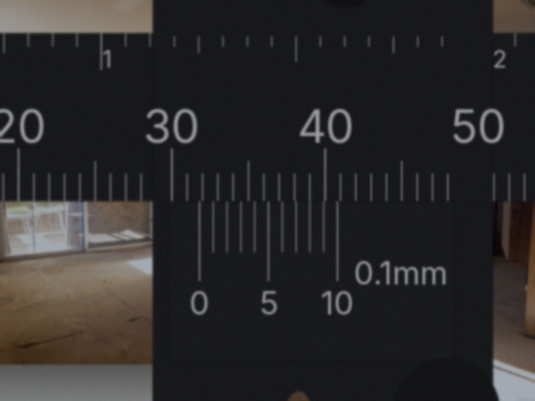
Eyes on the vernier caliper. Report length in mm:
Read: 31.8 mm
